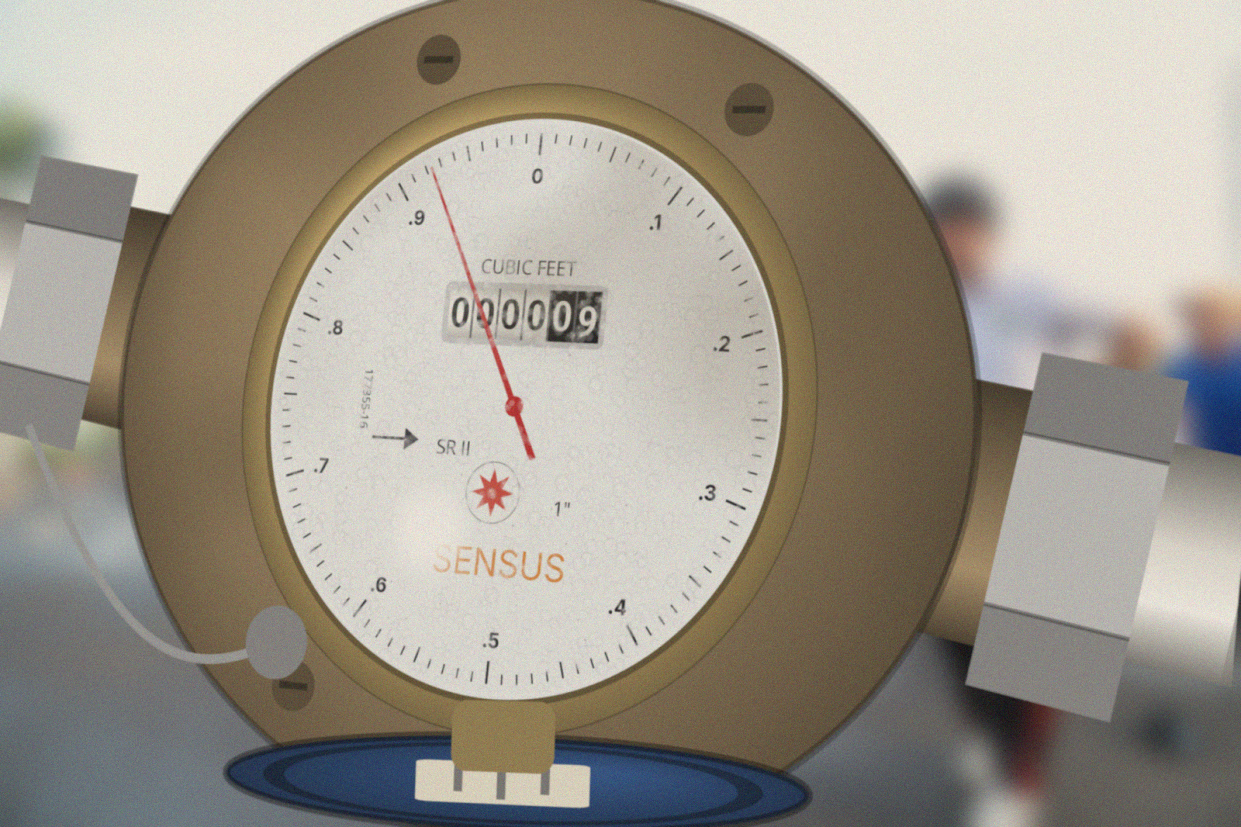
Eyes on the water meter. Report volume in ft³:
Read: 8.92 ft³
